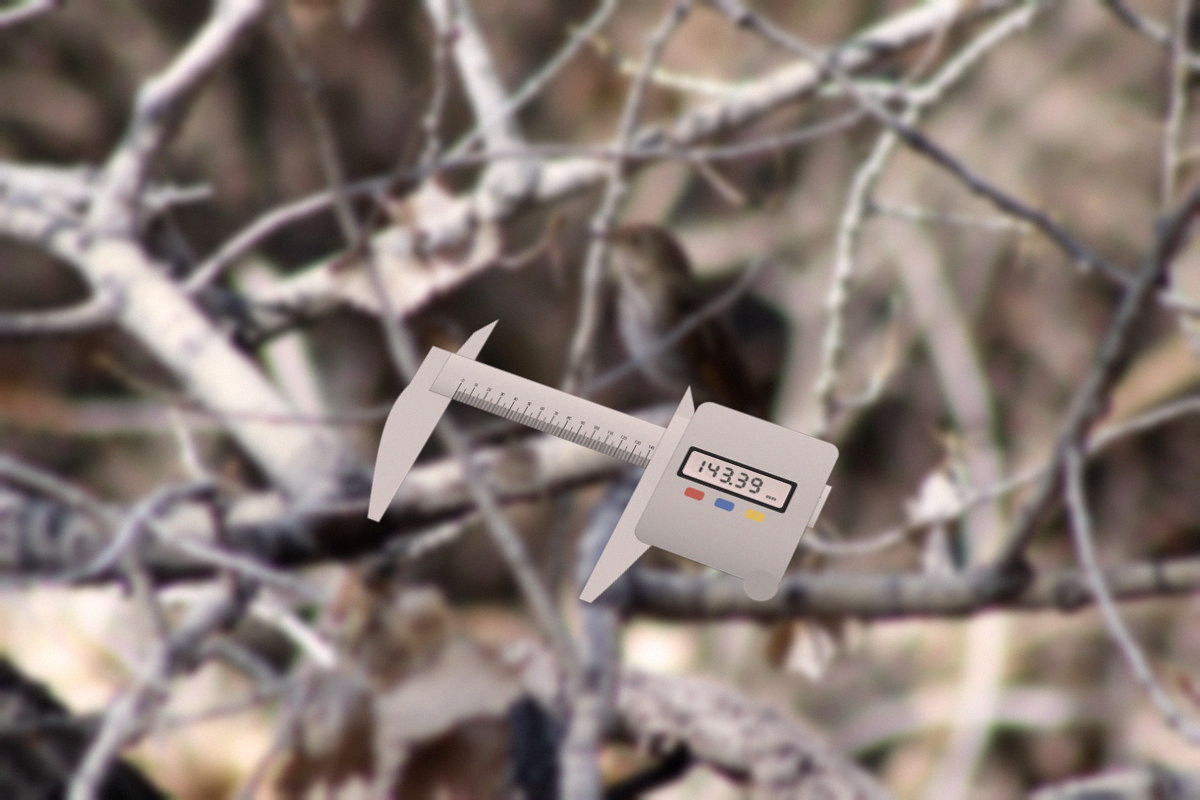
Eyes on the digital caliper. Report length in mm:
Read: 143.39 mm
